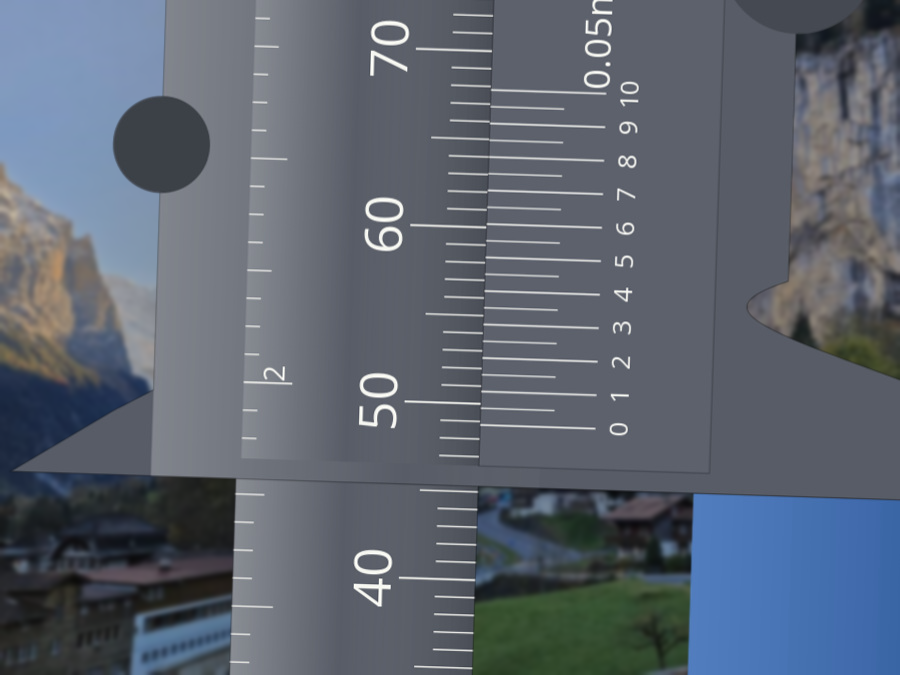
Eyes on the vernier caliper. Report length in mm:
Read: 48.8 mm
